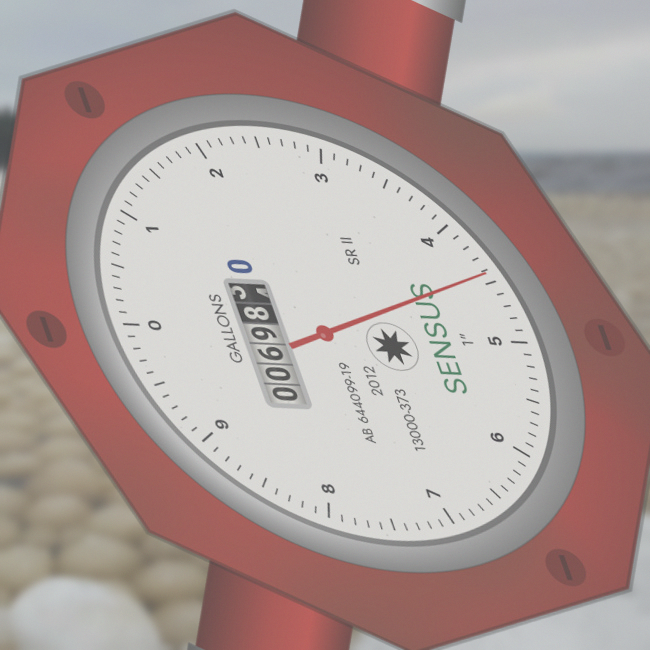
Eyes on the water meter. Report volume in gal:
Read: 69834.4 gal
